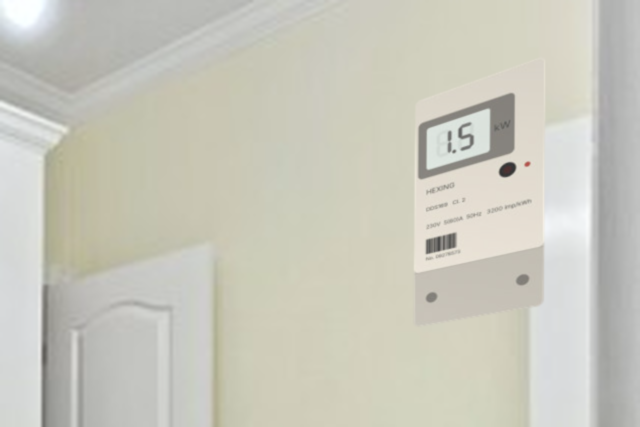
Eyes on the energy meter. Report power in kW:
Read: 1.5 kW
